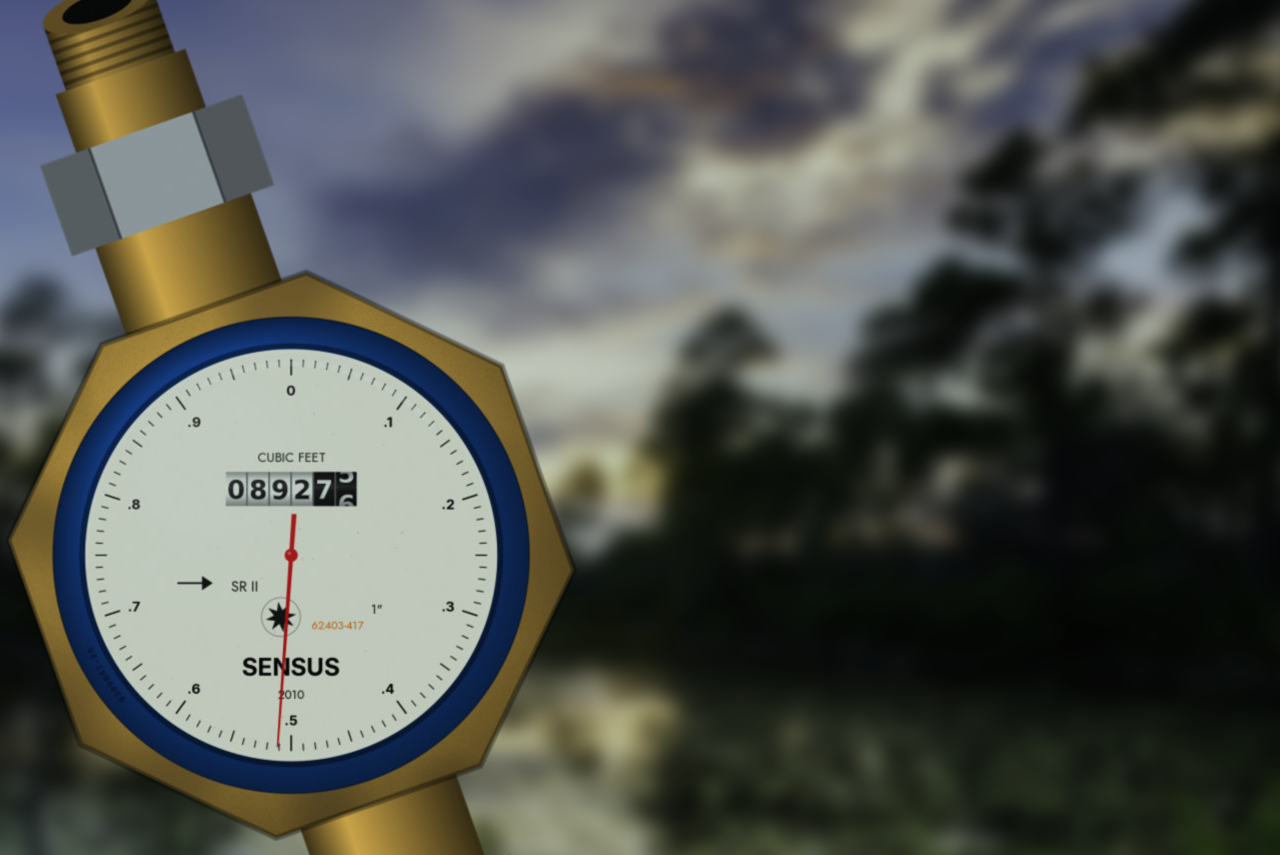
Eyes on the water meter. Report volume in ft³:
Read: 89275.51 ft³
